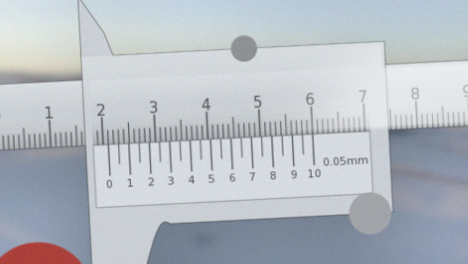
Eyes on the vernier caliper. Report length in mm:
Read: 21.0 mm
